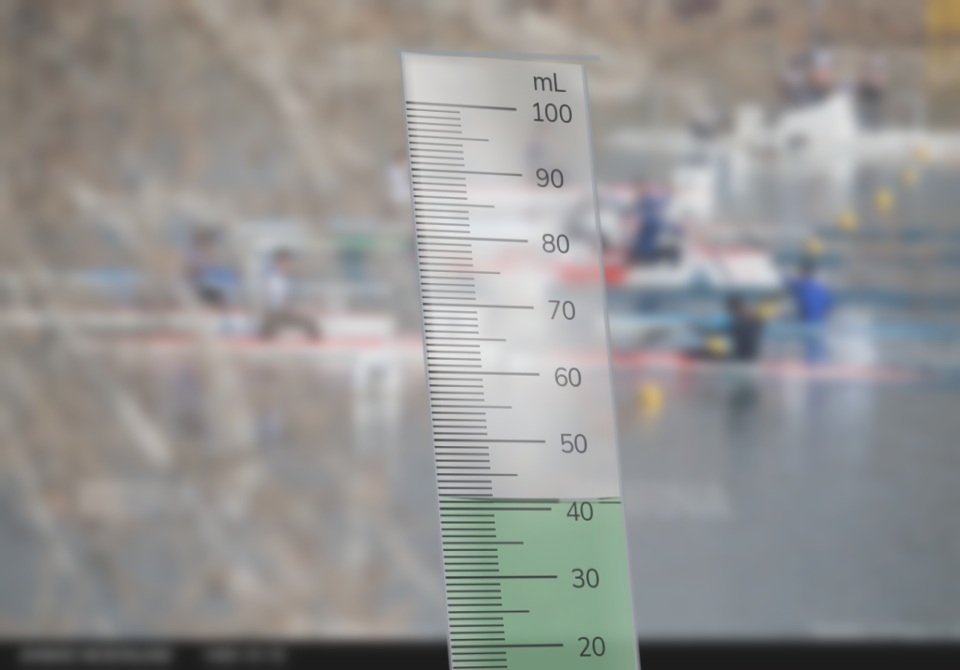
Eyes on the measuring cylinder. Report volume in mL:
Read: 41 mL
